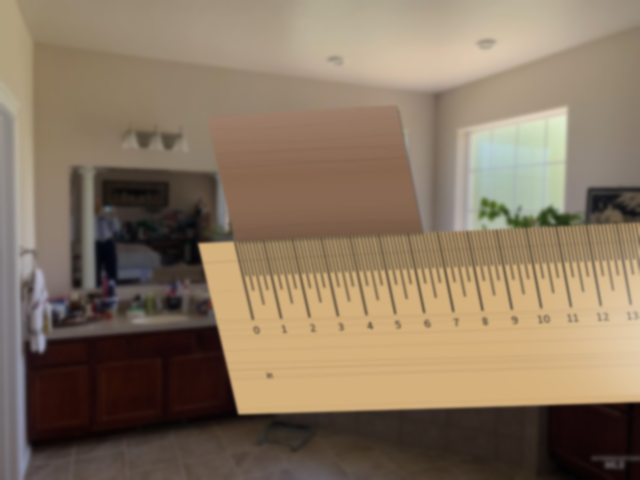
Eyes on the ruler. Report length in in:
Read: 6.5 in
